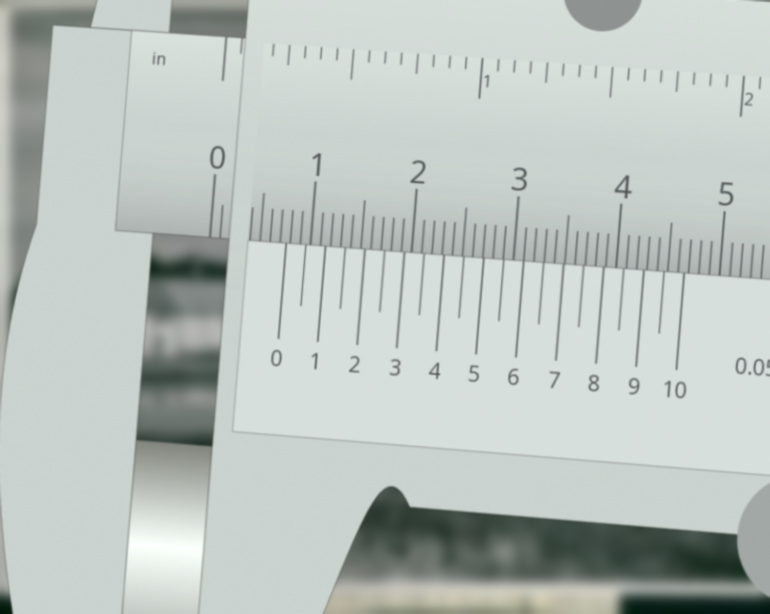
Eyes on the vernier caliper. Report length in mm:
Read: 7.6 mm
